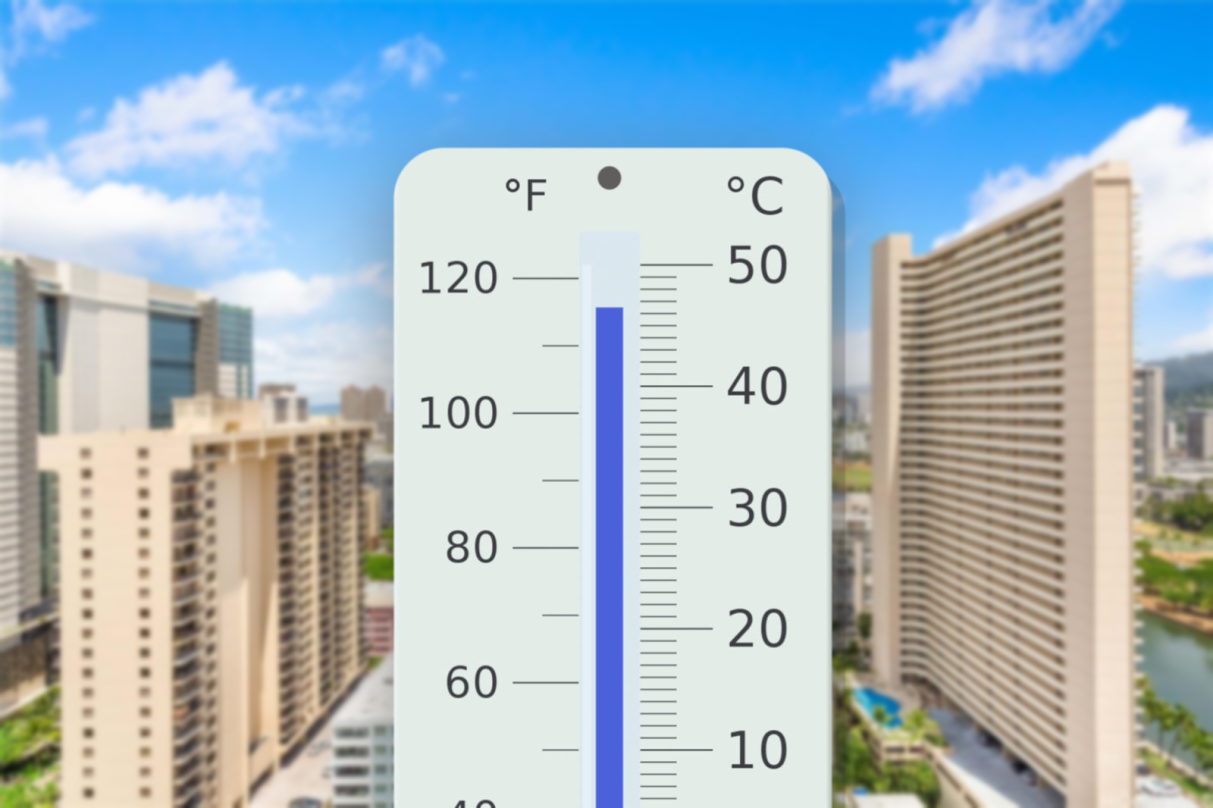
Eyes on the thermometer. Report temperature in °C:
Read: 46.5 °C
